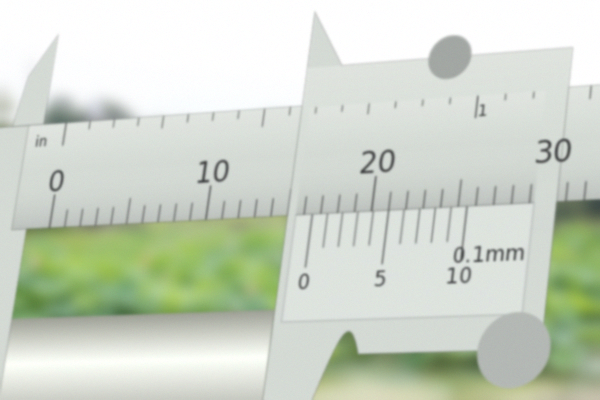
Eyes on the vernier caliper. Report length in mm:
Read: 16.5 mm
